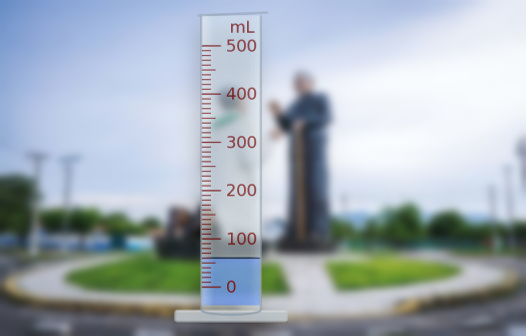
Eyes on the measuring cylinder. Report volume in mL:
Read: 60 mL
